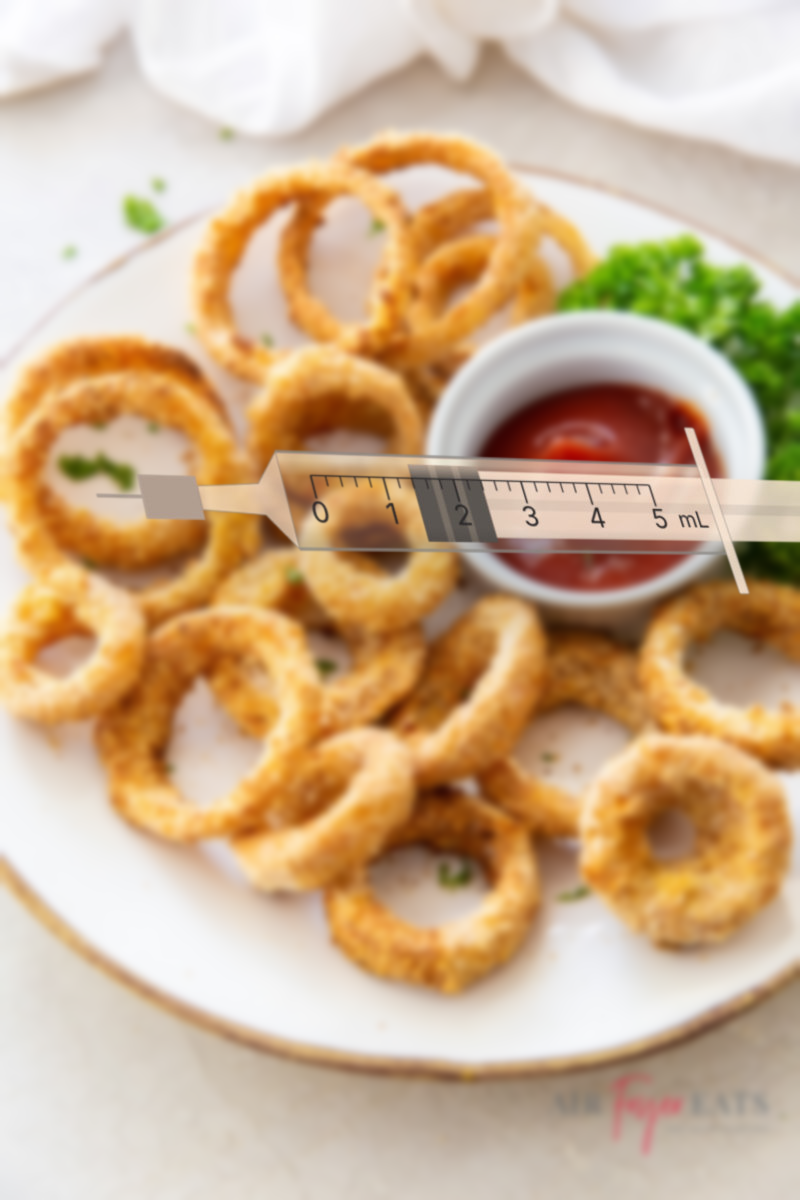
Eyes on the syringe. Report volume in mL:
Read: 1.4 mL
